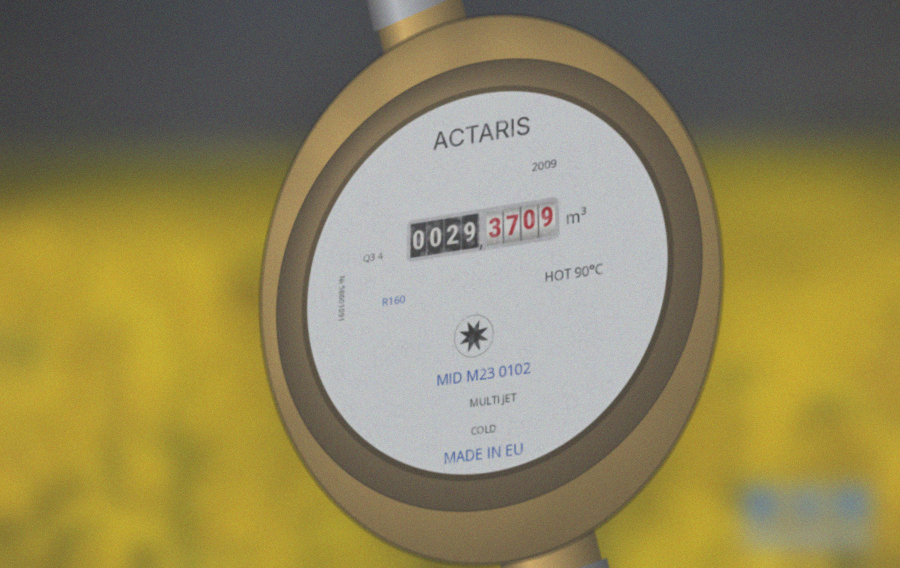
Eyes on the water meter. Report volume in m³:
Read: 29.3709 m³
